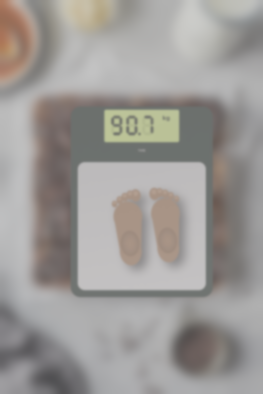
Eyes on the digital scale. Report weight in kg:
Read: 90.7 kg
